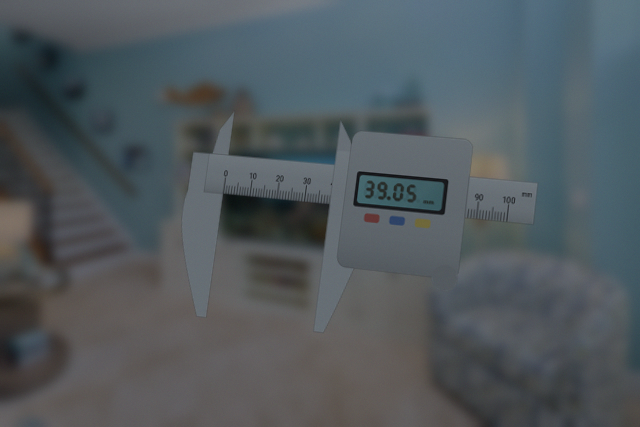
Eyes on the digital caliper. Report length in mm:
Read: 39.05 mm
